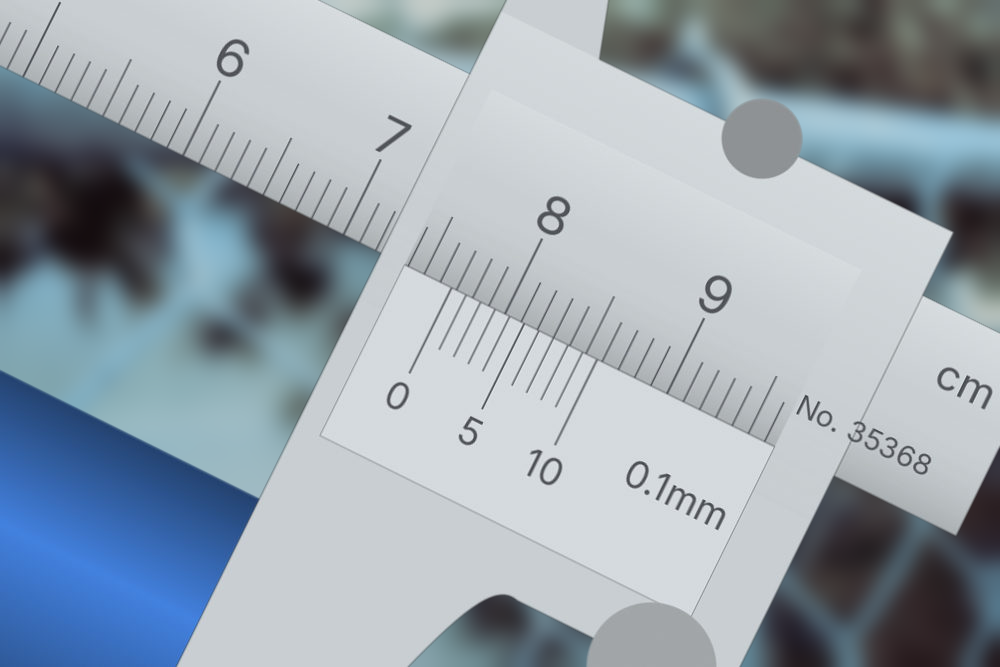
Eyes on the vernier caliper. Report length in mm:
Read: 76.7 mm
